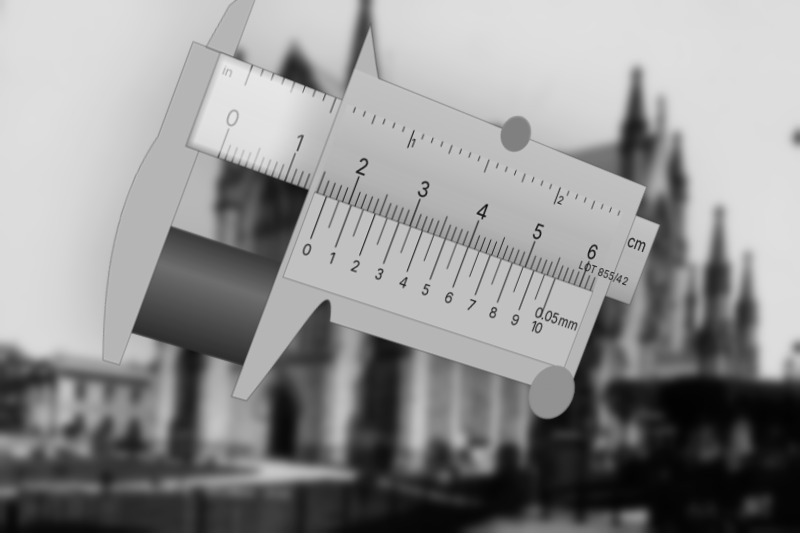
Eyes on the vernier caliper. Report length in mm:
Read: 16.5 mm
